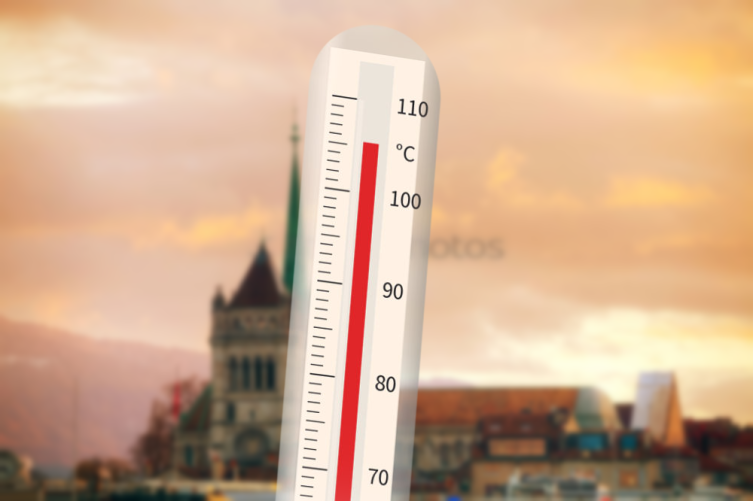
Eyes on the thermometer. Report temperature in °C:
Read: 105.5 °C
